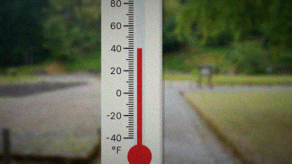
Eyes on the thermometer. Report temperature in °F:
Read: 40 °F
